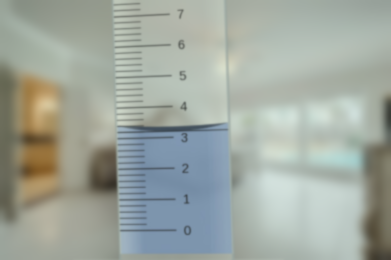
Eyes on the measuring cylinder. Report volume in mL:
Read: 3.2 mL
